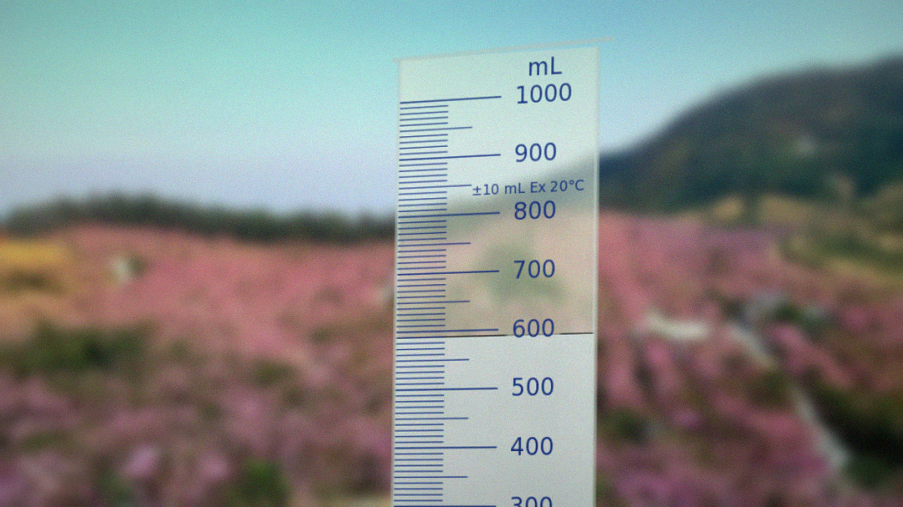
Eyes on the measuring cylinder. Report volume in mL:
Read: 590 mL
